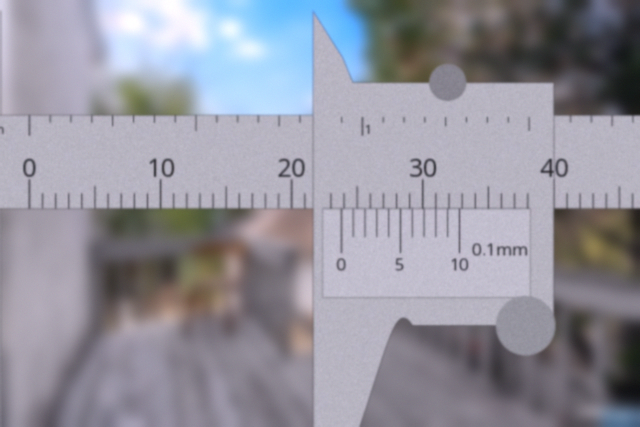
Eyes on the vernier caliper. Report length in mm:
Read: 23.8 mm
